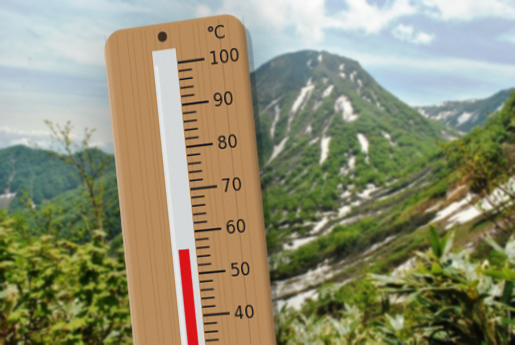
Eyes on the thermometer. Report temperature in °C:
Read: 56 °C
